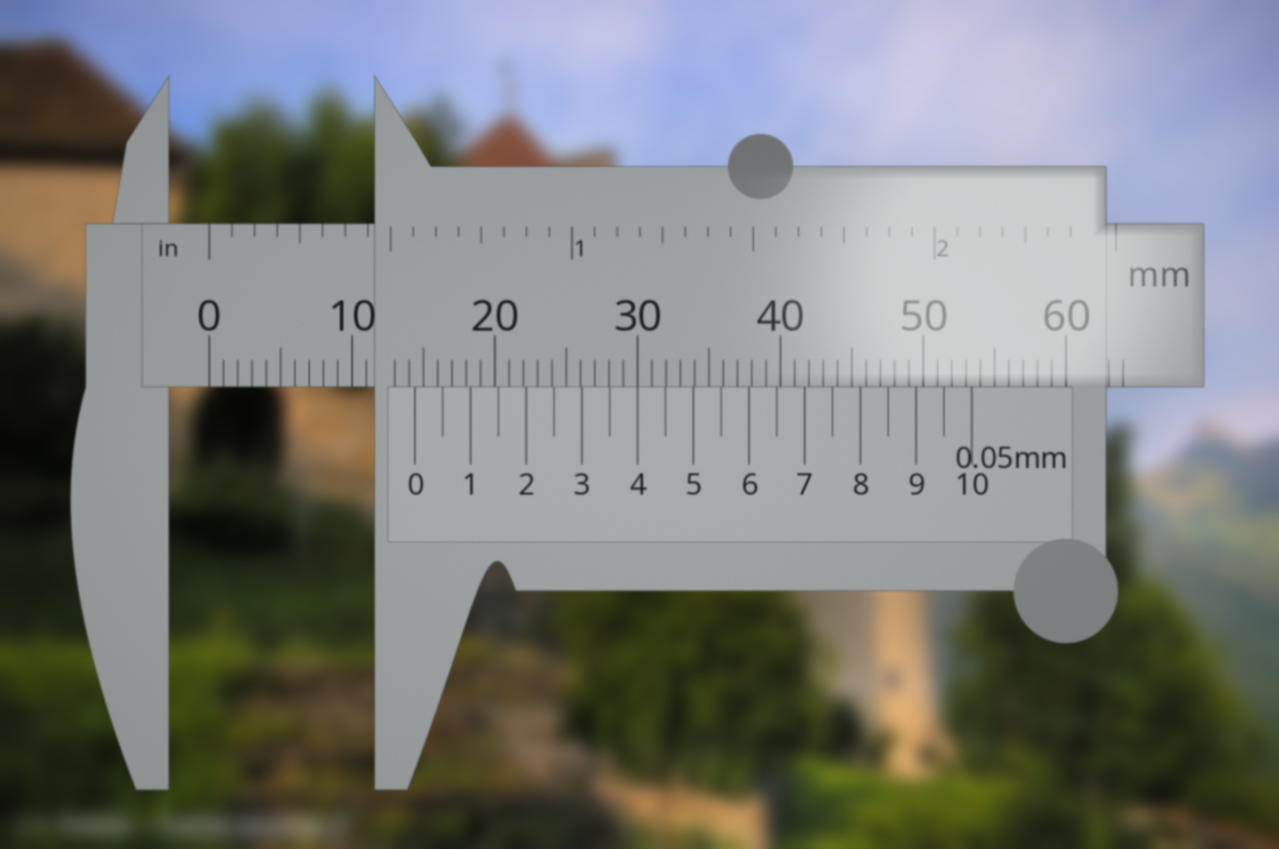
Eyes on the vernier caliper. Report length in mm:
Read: 14.4 mm
